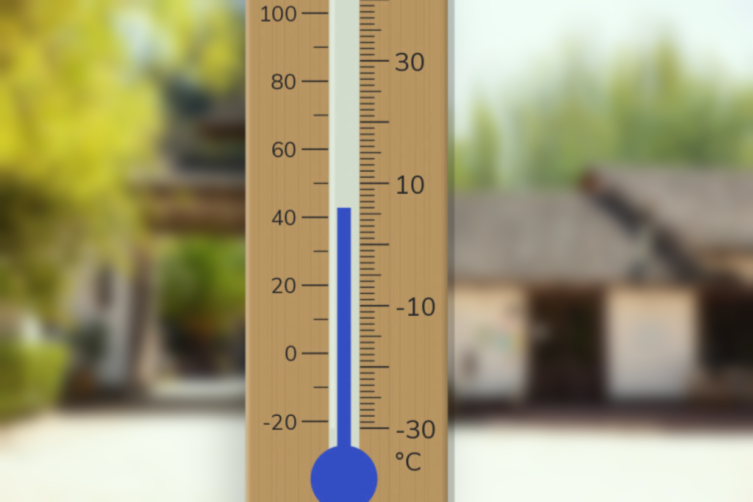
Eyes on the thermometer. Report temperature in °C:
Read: 6 °C
